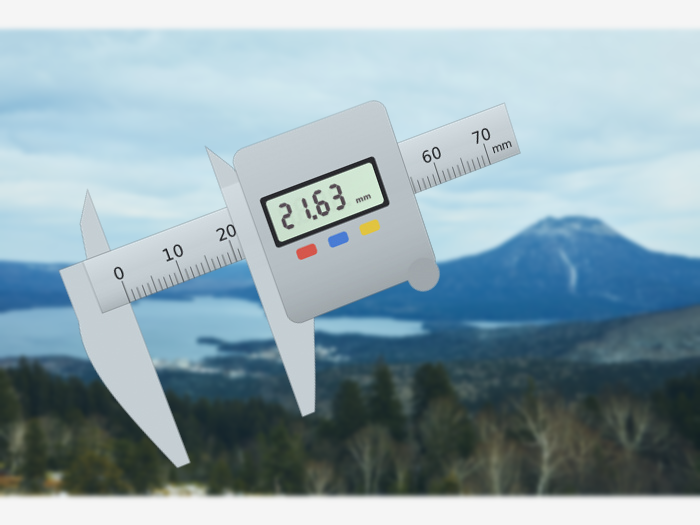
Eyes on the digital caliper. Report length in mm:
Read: 21.63 mm
